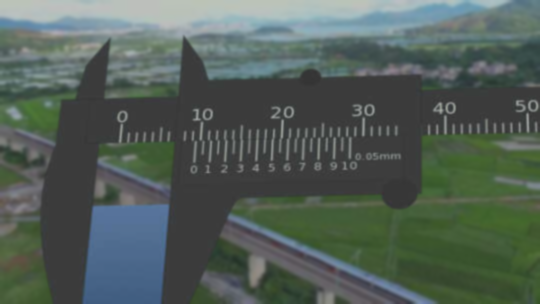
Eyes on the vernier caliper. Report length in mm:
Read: 9.4 mm
